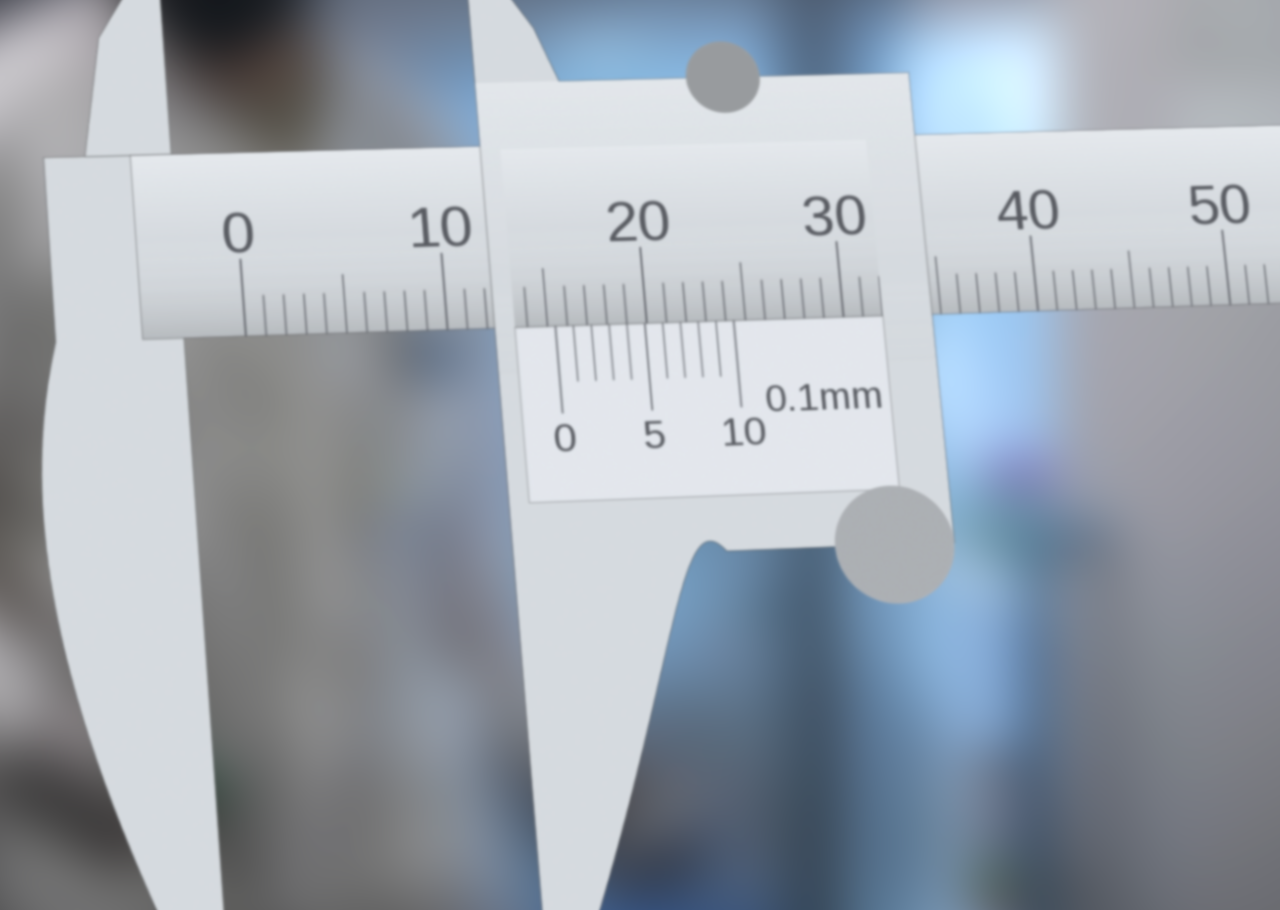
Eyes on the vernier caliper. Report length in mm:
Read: 15.4 mm
